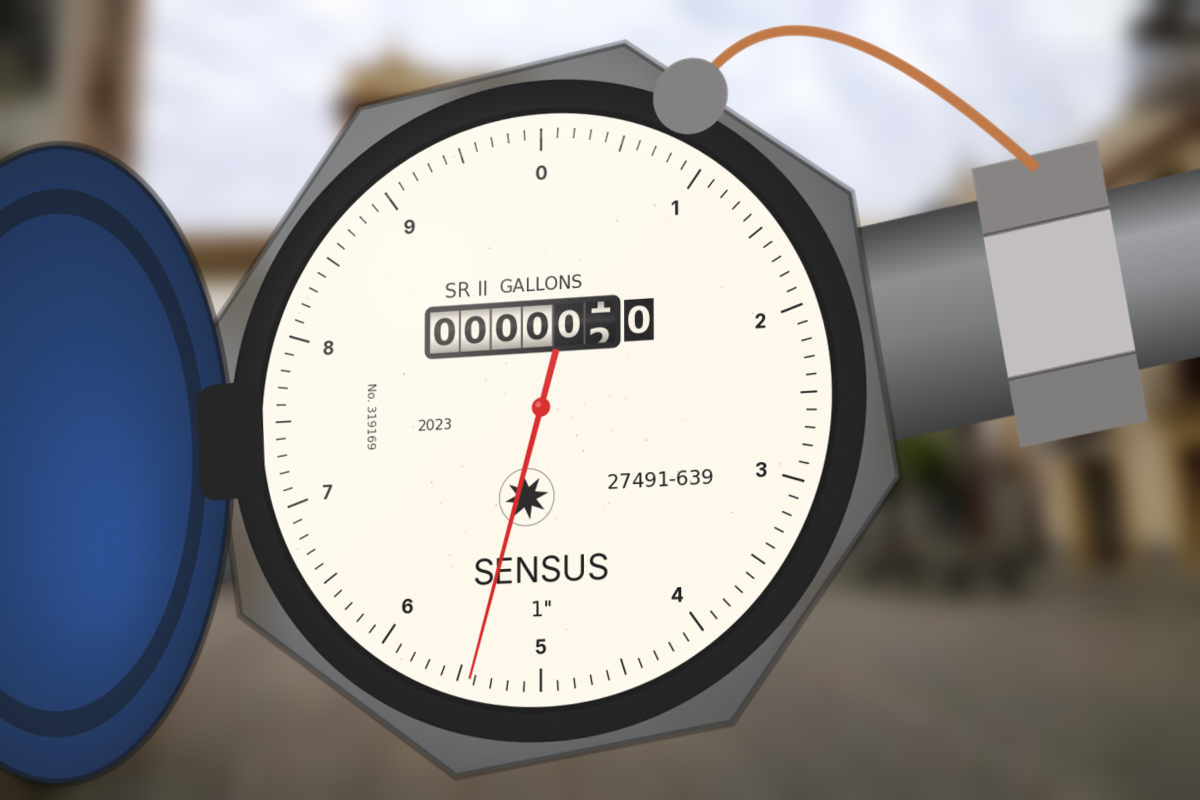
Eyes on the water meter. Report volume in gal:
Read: 15.4 gal
